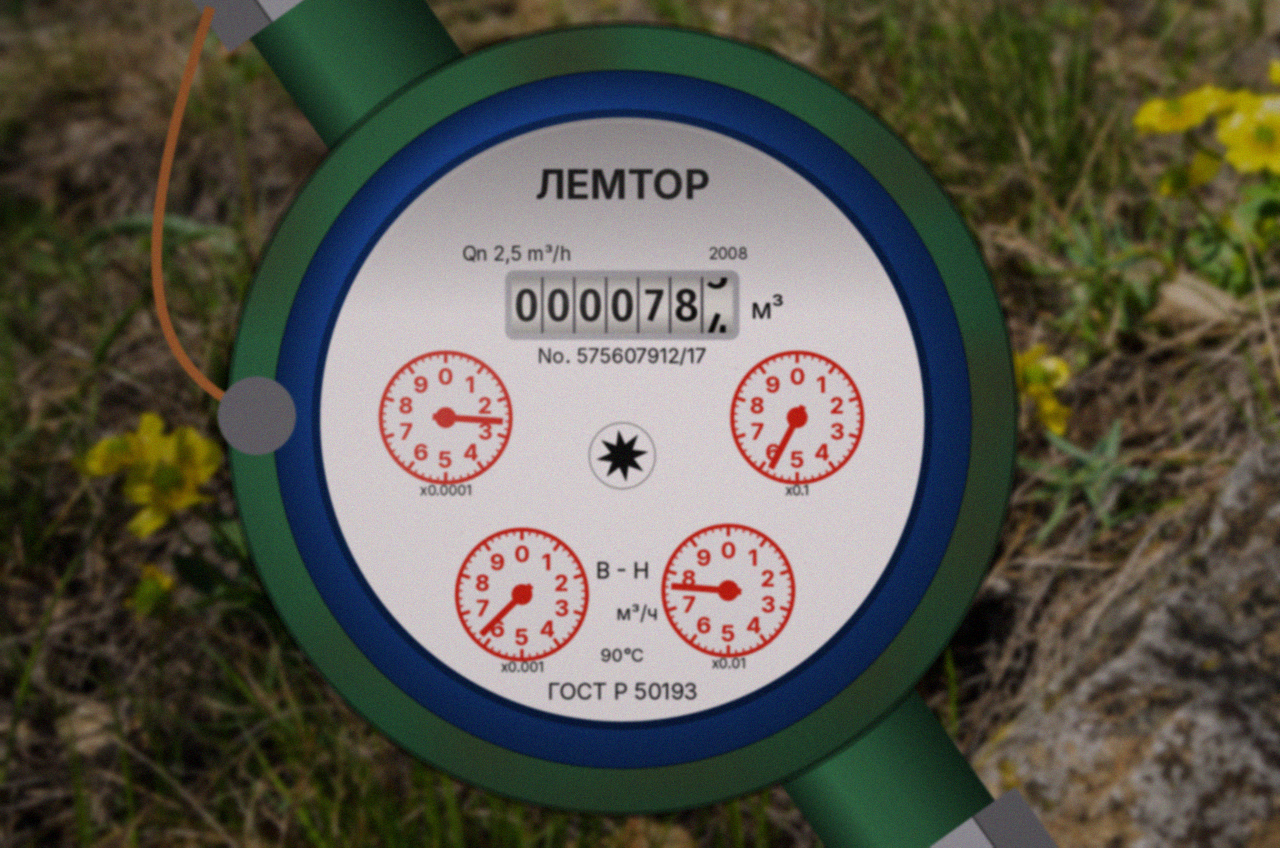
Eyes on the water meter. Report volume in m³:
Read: 783.5762 m³
